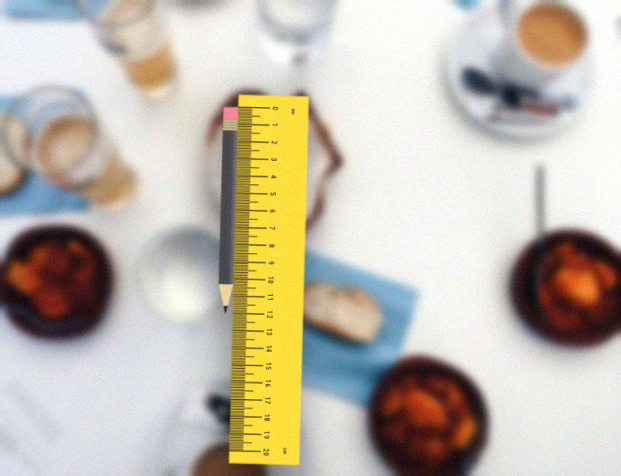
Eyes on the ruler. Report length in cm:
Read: 12 cm
